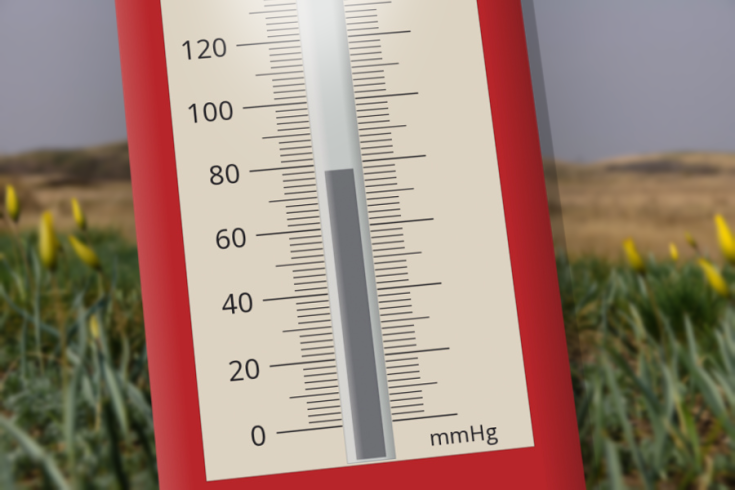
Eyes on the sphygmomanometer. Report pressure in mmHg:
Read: 78 mmHg
